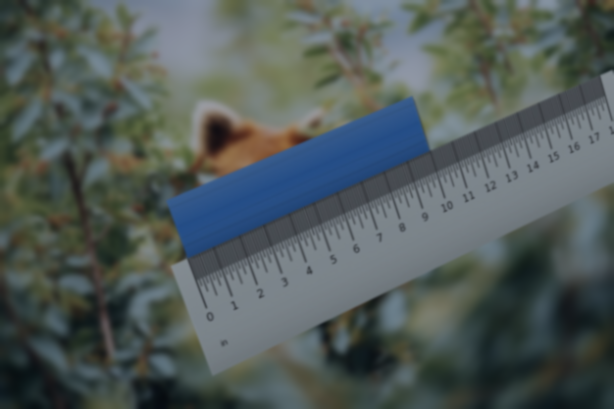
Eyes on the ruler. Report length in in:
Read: 10 in
